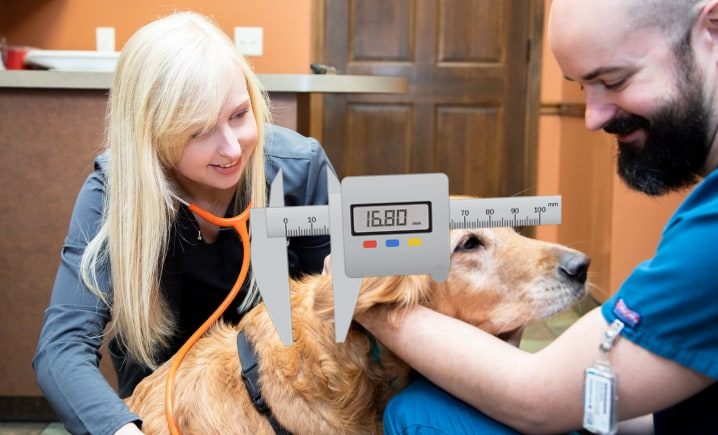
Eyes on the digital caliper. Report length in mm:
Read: 16.80 mm
